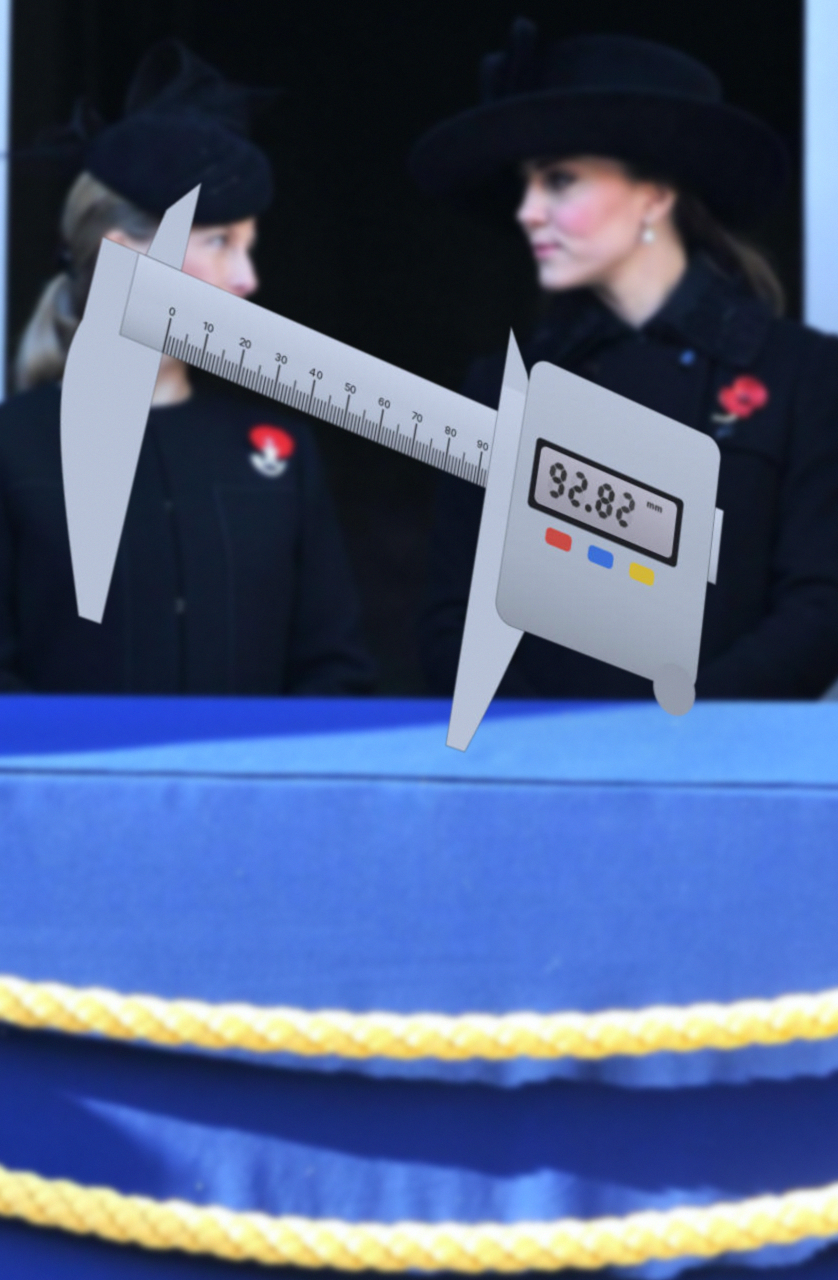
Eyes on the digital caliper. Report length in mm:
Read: 92.82 mm
